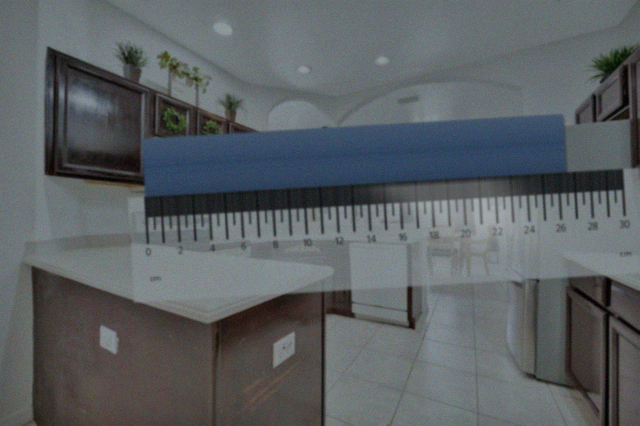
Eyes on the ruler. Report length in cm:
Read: 26.5 cm
